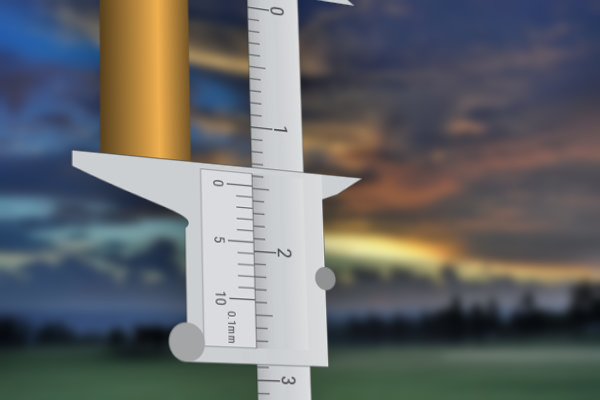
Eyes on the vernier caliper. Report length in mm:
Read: 14.8 mm
